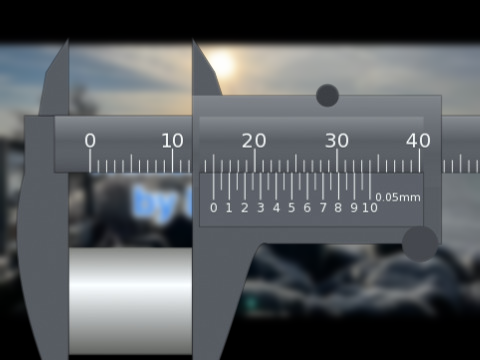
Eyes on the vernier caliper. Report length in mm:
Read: 15.0 mm
